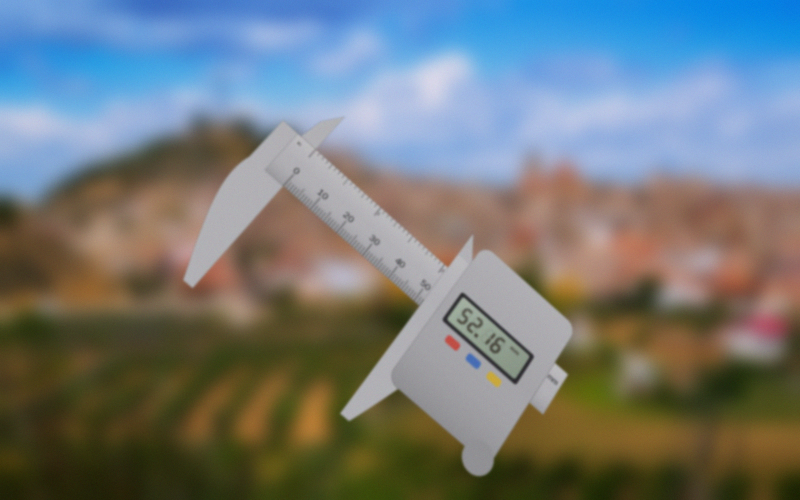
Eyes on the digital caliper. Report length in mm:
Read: 52.16 mm
